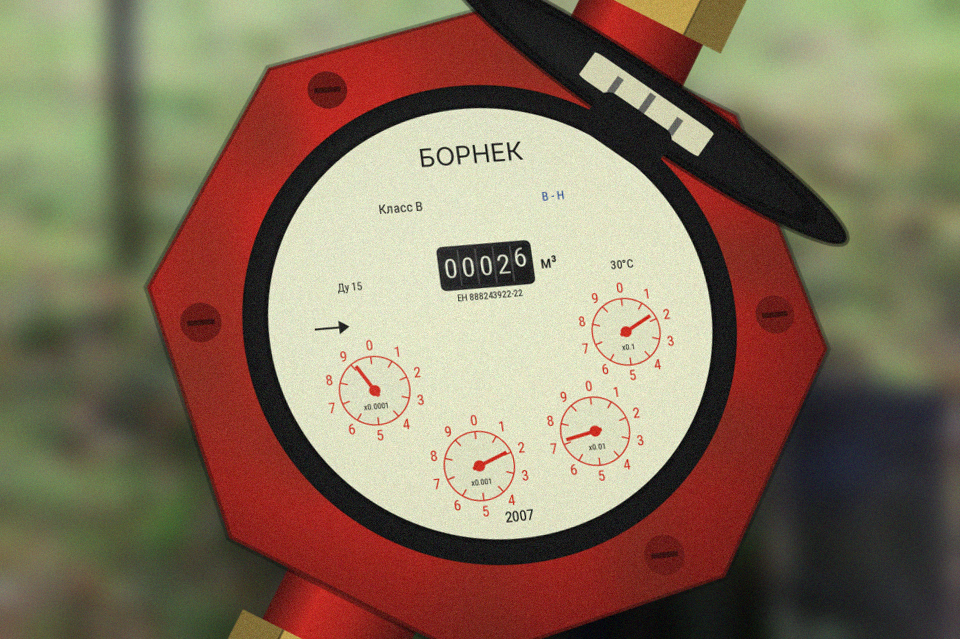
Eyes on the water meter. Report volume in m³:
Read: 26.1719 m³
